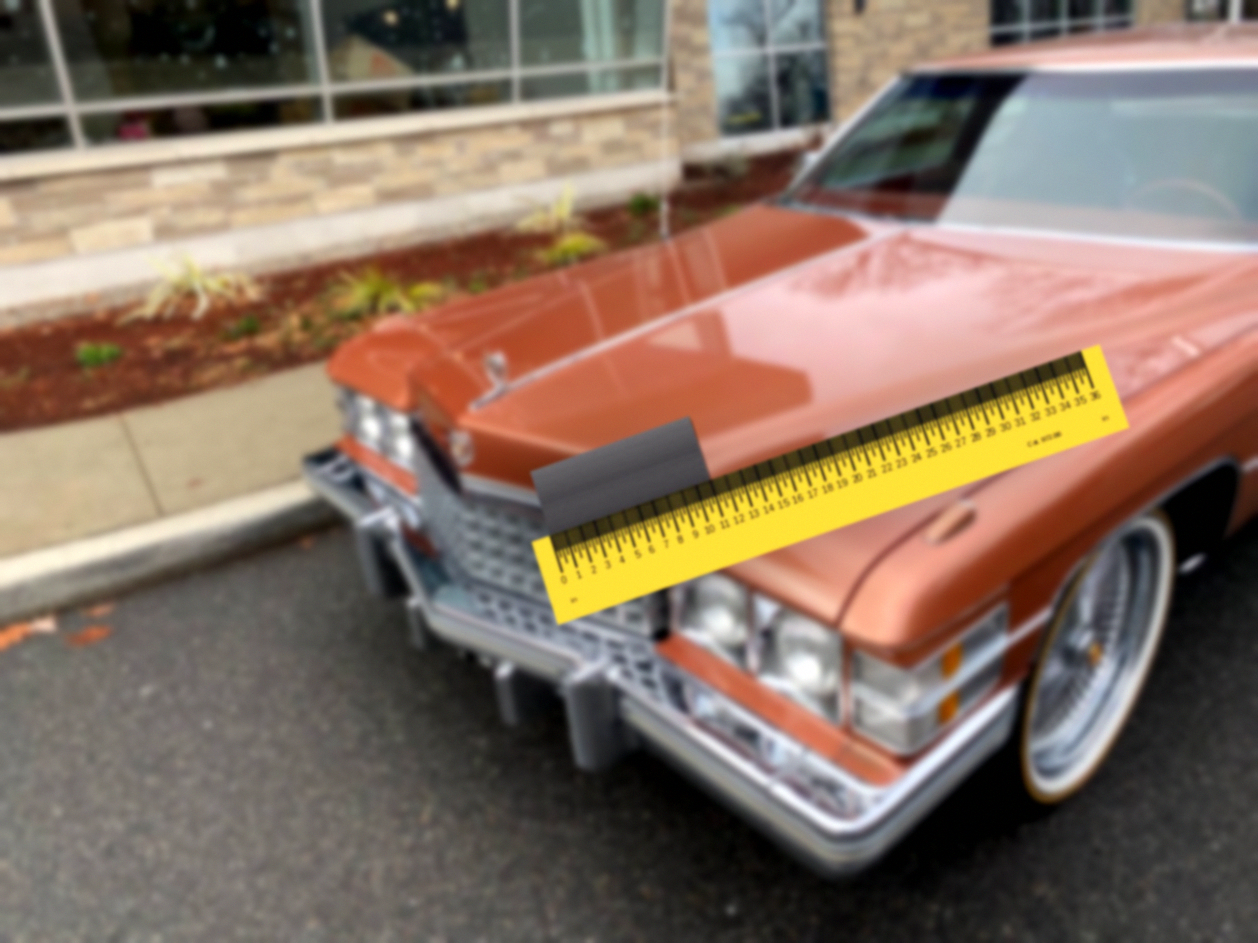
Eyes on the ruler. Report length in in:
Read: 11 in
